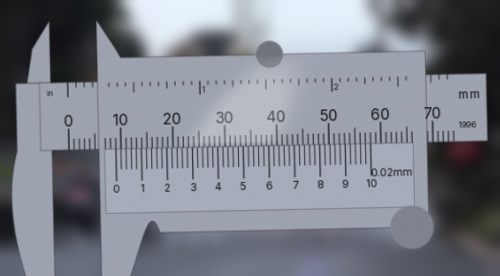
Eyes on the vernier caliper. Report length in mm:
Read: 9.0 mm
